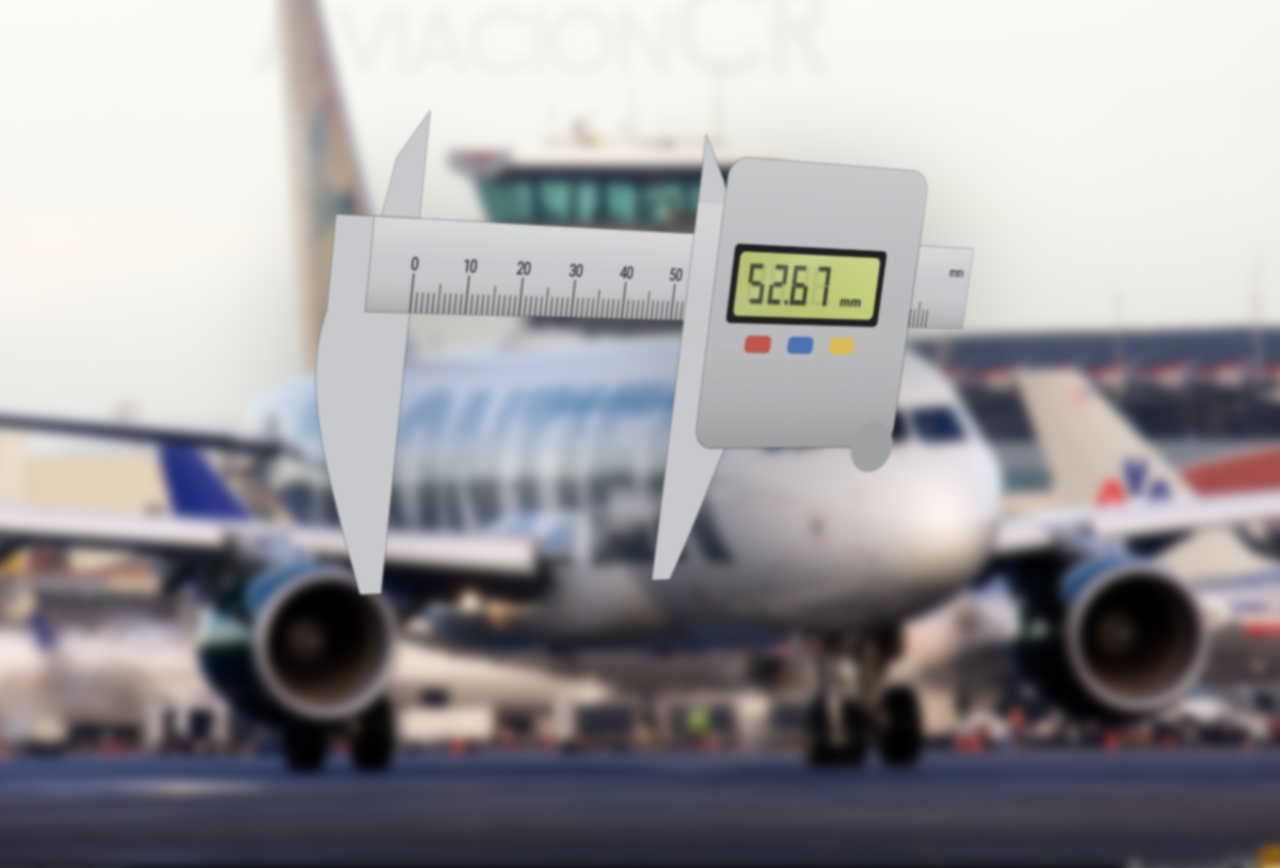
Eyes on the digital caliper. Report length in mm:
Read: 52.67 mm
